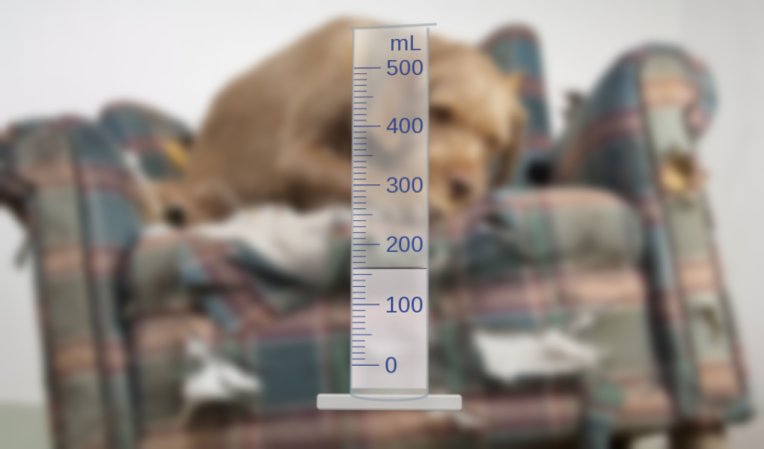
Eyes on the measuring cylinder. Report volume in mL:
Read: 160 mL
